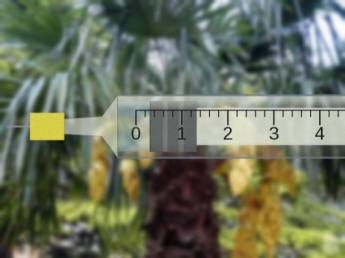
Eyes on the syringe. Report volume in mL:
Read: 0.3 mL
